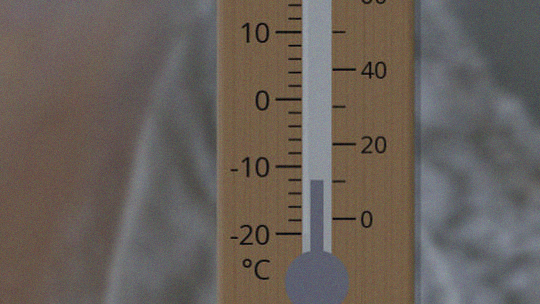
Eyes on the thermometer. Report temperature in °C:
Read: -12 °C
